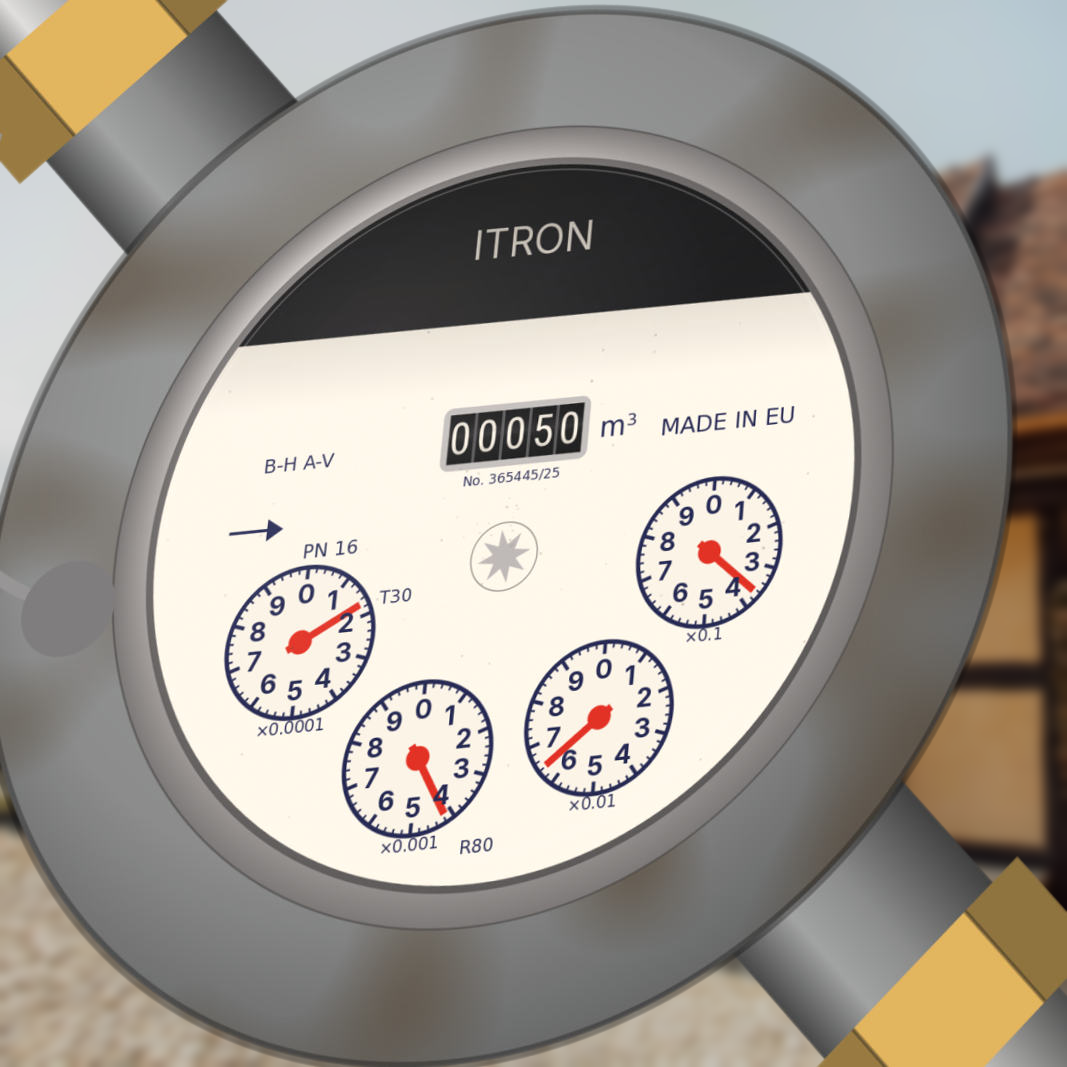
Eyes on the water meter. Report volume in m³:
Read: 50.3641 m³
